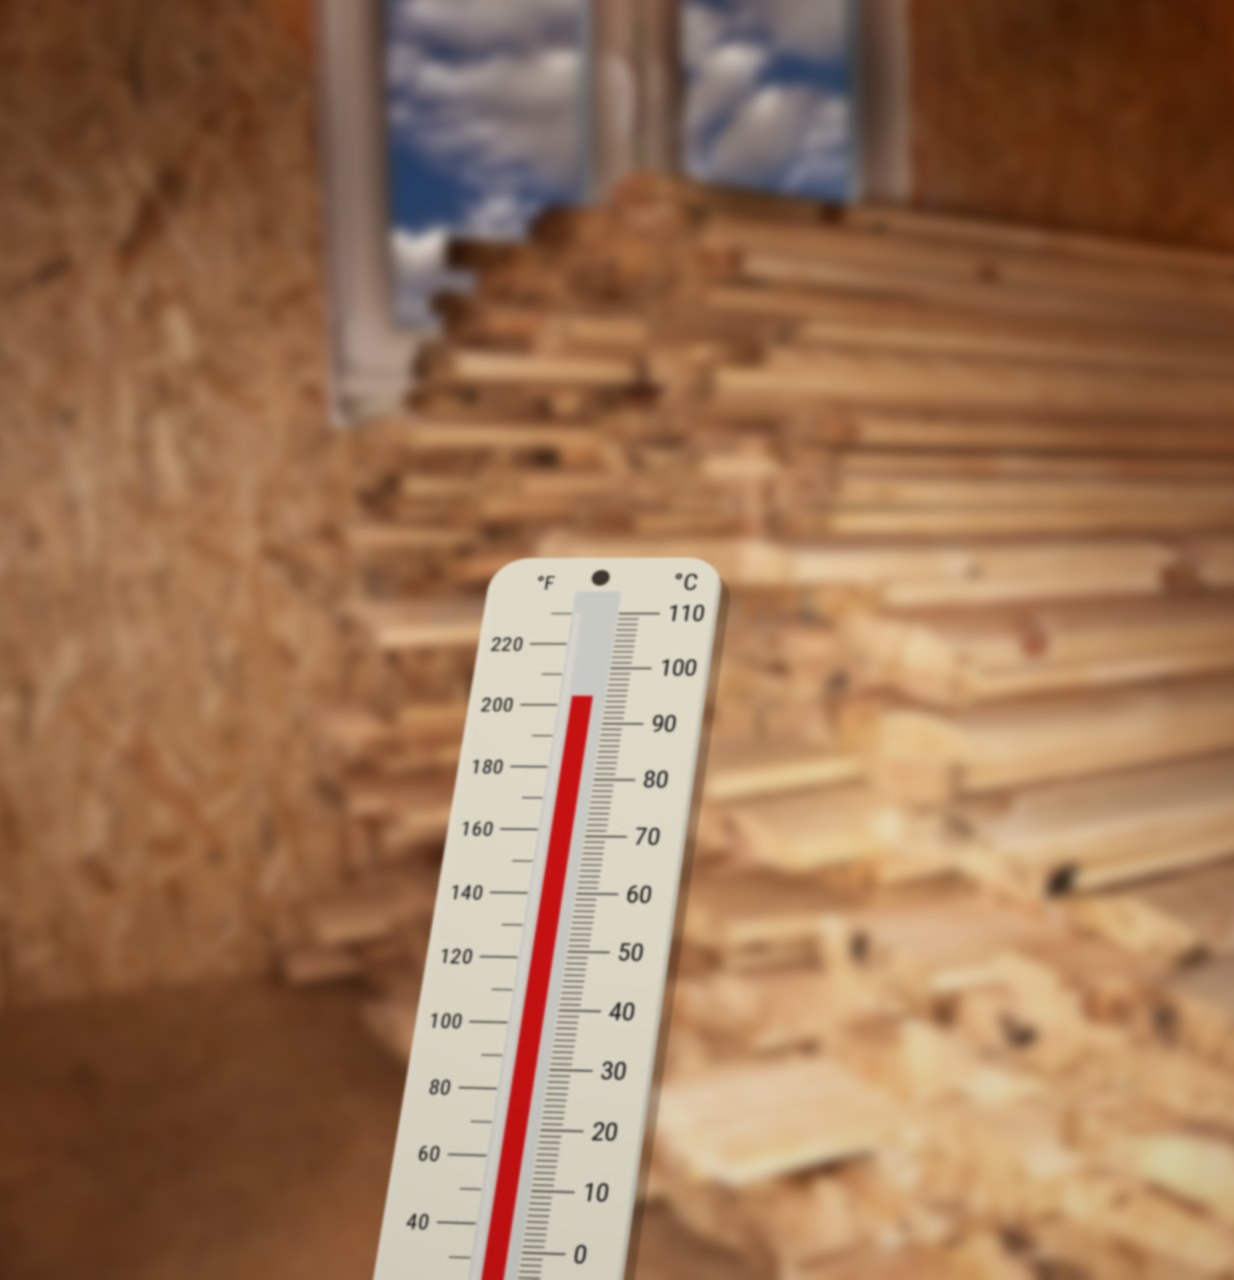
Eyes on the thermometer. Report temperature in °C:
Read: 95 °C
